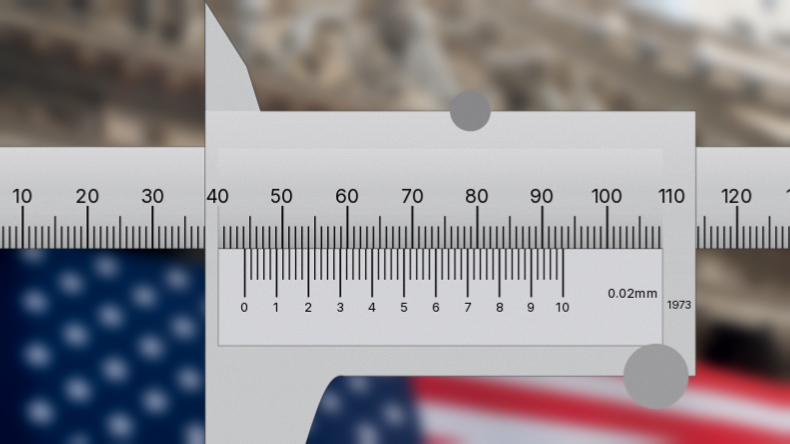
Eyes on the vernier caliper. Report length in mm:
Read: 44.2 mm
